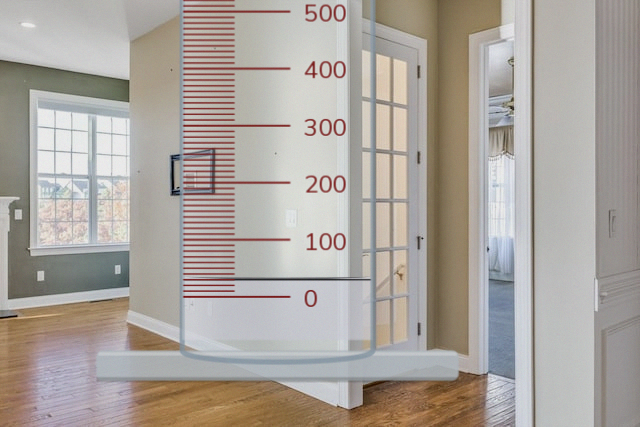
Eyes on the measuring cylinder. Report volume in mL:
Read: 30 mL
